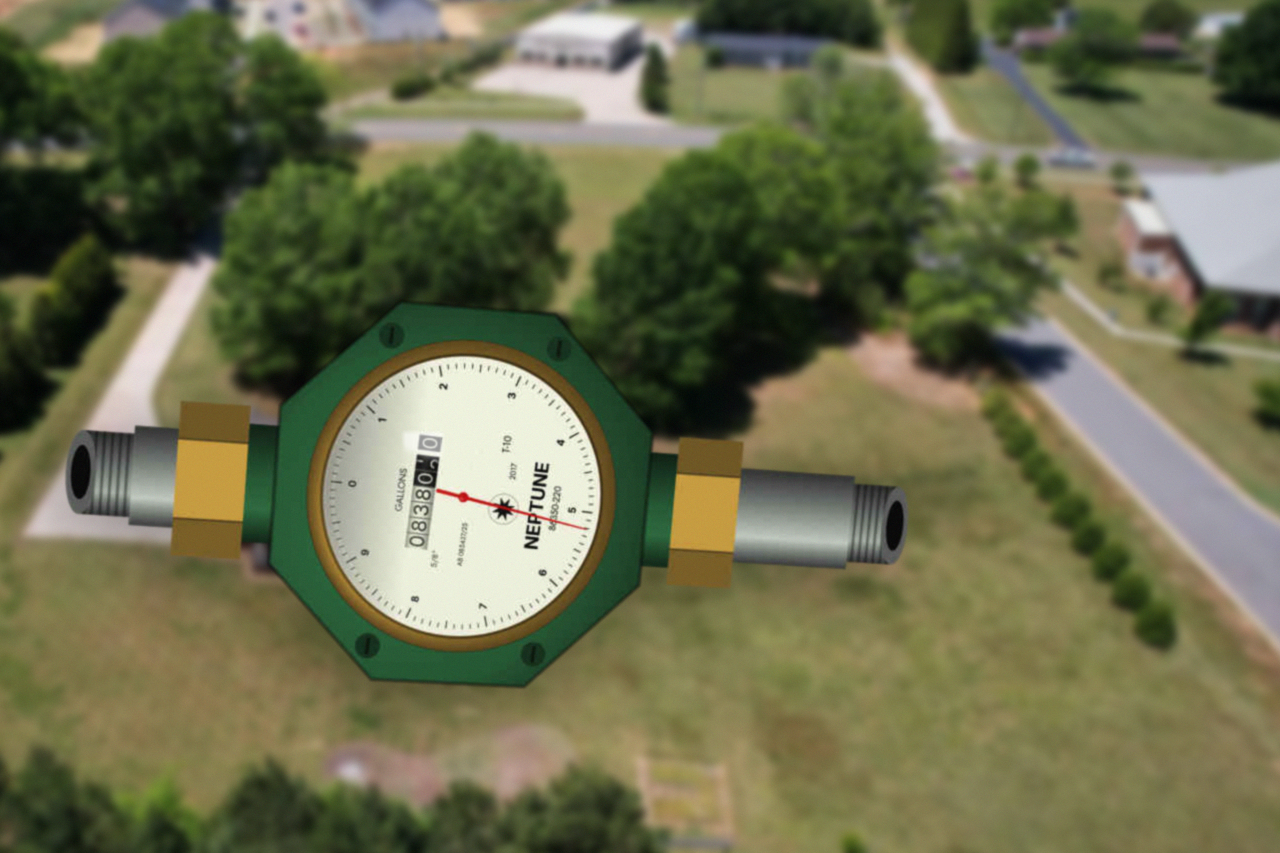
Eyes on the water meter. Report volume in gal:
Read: 838015.2 gal
